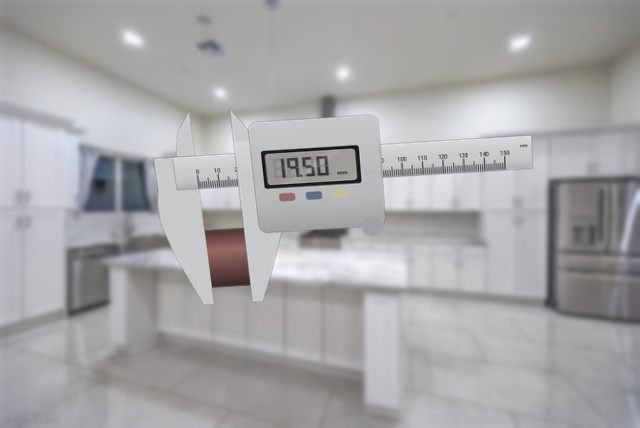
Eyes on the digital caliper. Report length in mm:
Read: 19.50 mm
